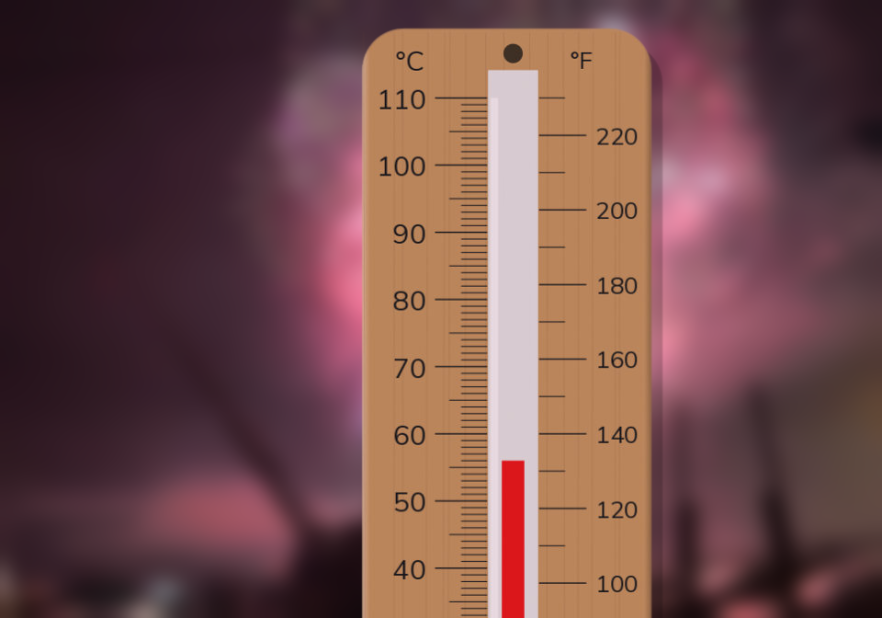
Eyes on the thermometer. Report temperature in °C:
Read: 56 °C
